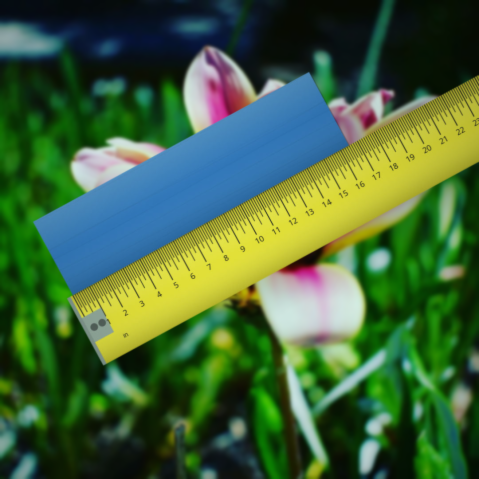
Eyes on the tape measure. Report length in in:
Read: 16.5 in
